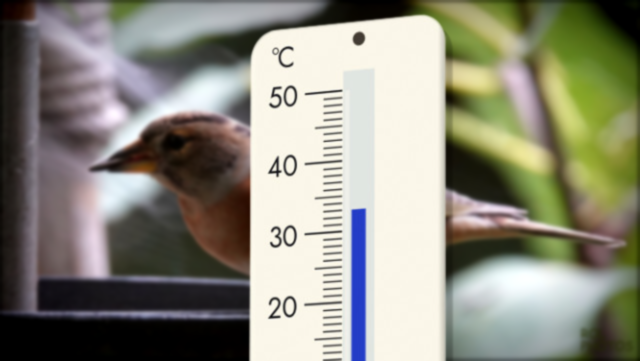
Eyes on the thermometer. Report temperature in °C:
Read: 33 °C
